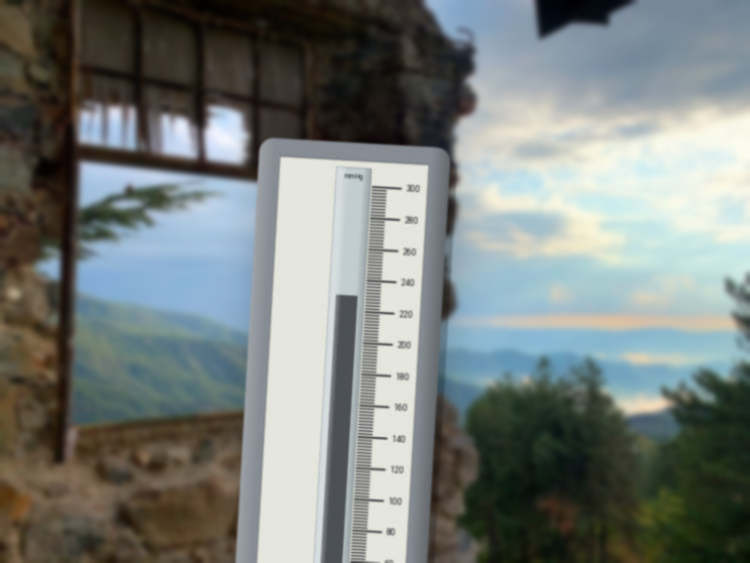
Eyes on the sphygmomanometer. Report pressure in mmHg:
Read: 230 mmHg
